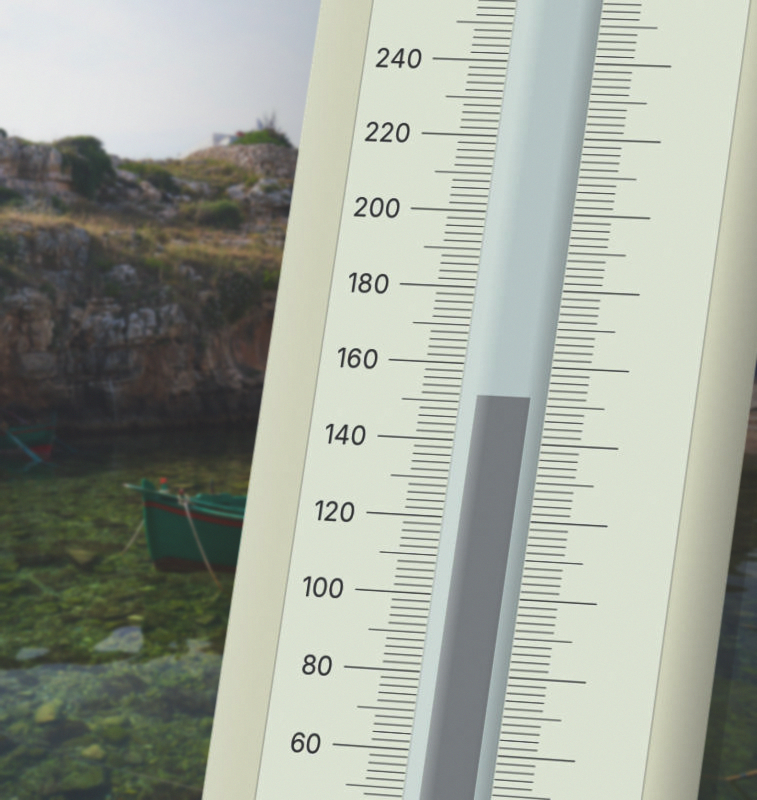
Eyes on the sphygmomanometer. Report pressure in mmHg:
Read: 152 mmHg
